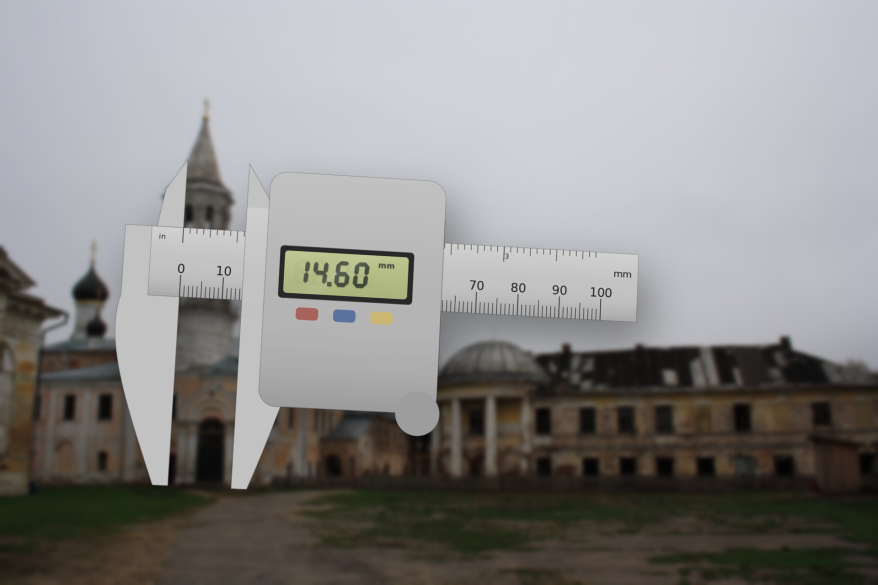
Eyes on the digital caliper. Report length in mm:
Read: 14.60 mm
